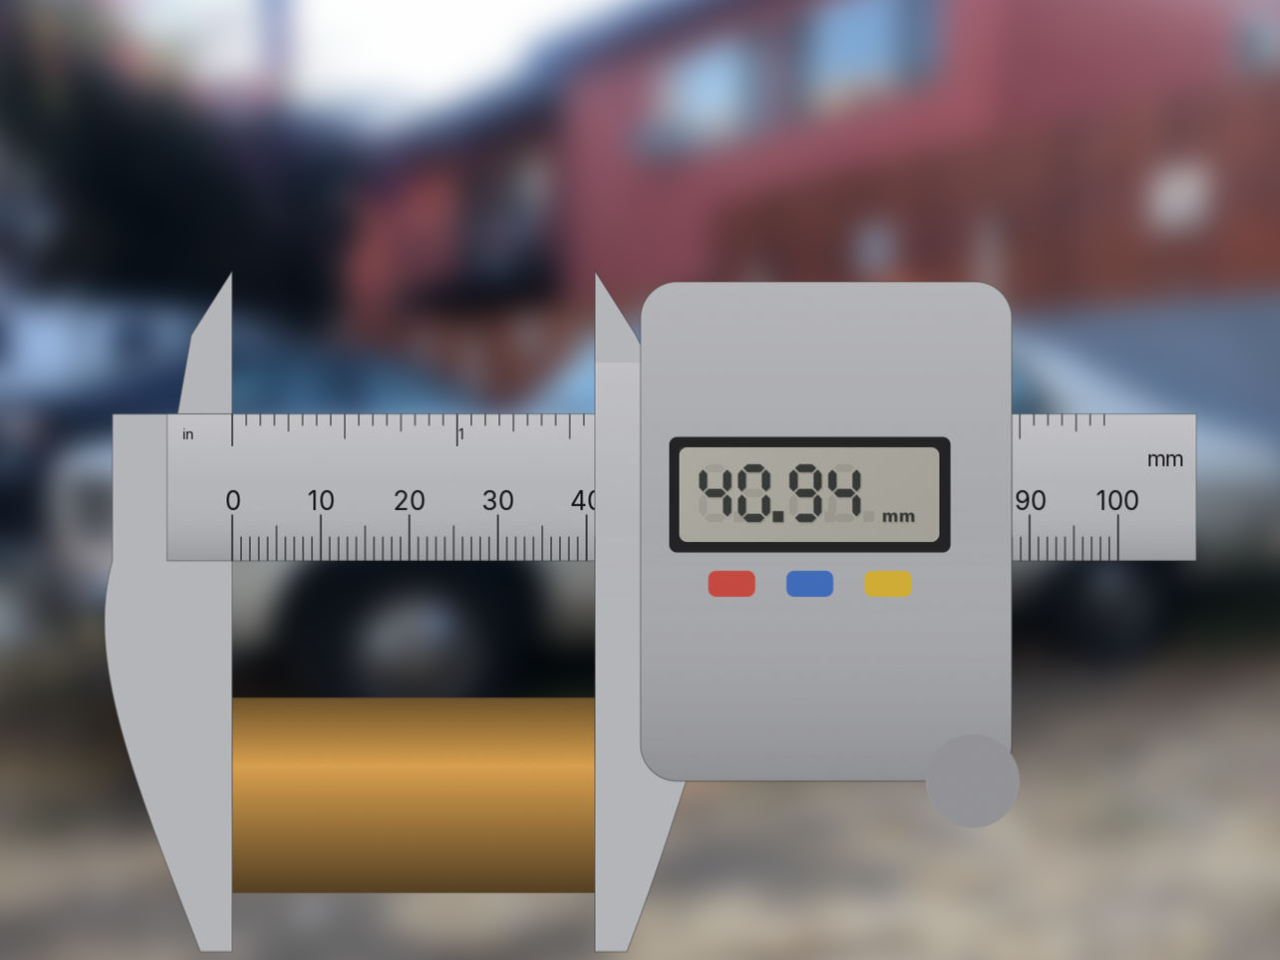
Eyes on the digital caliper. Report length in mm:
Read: 40.94 mm
